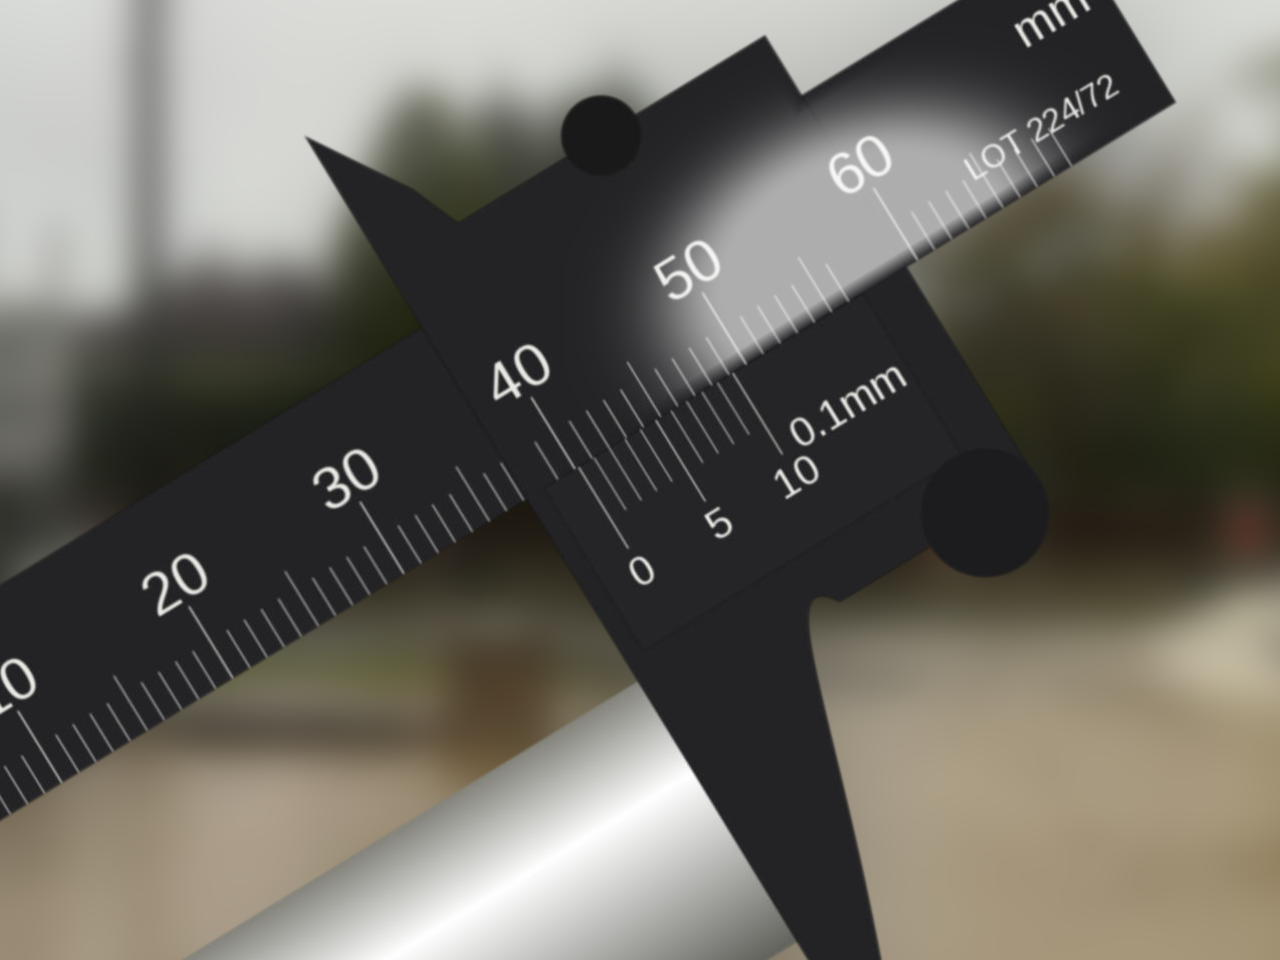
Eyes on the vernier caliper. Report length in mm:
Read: 40.2 mm
